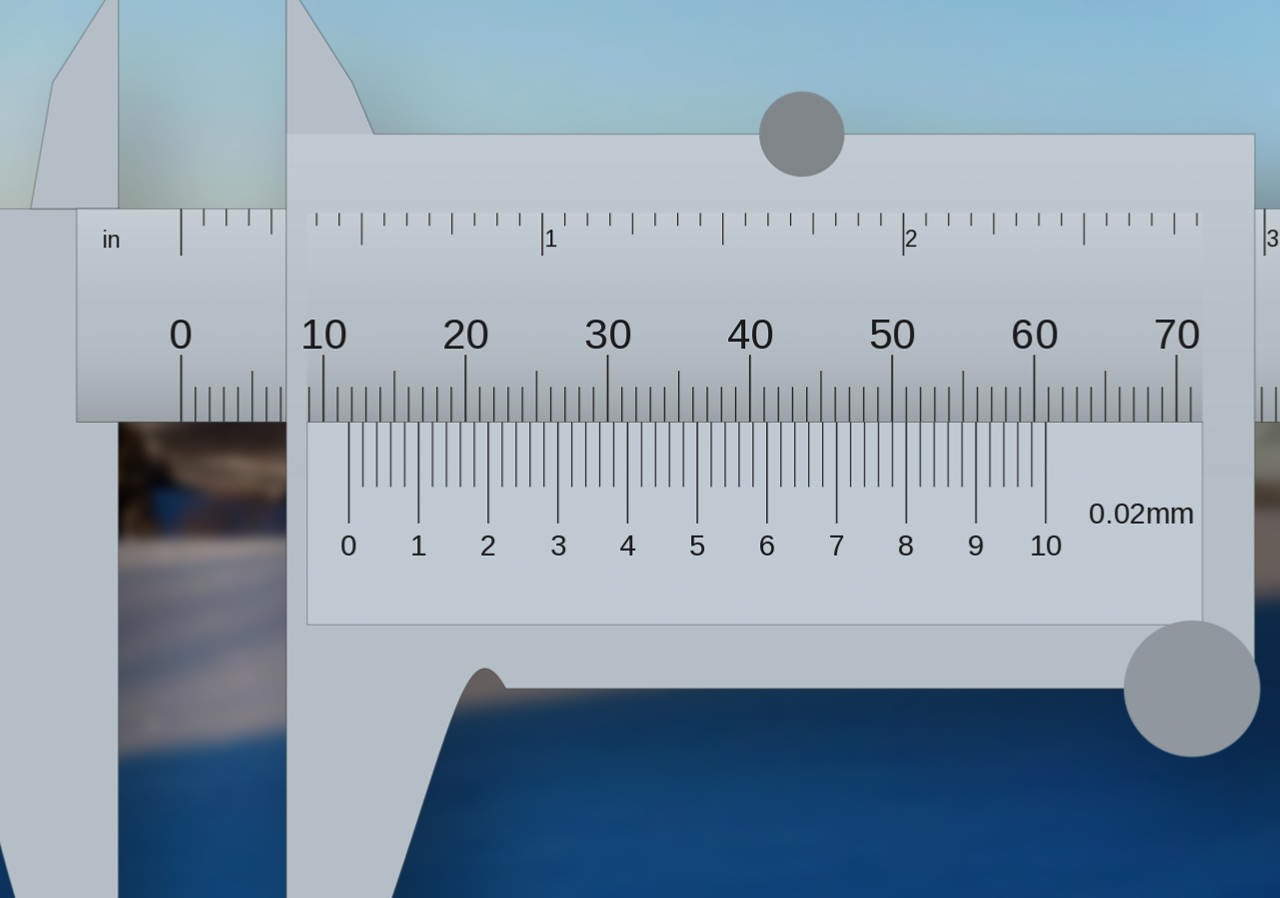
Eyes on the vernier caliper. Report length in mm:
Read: 11.8 mm
